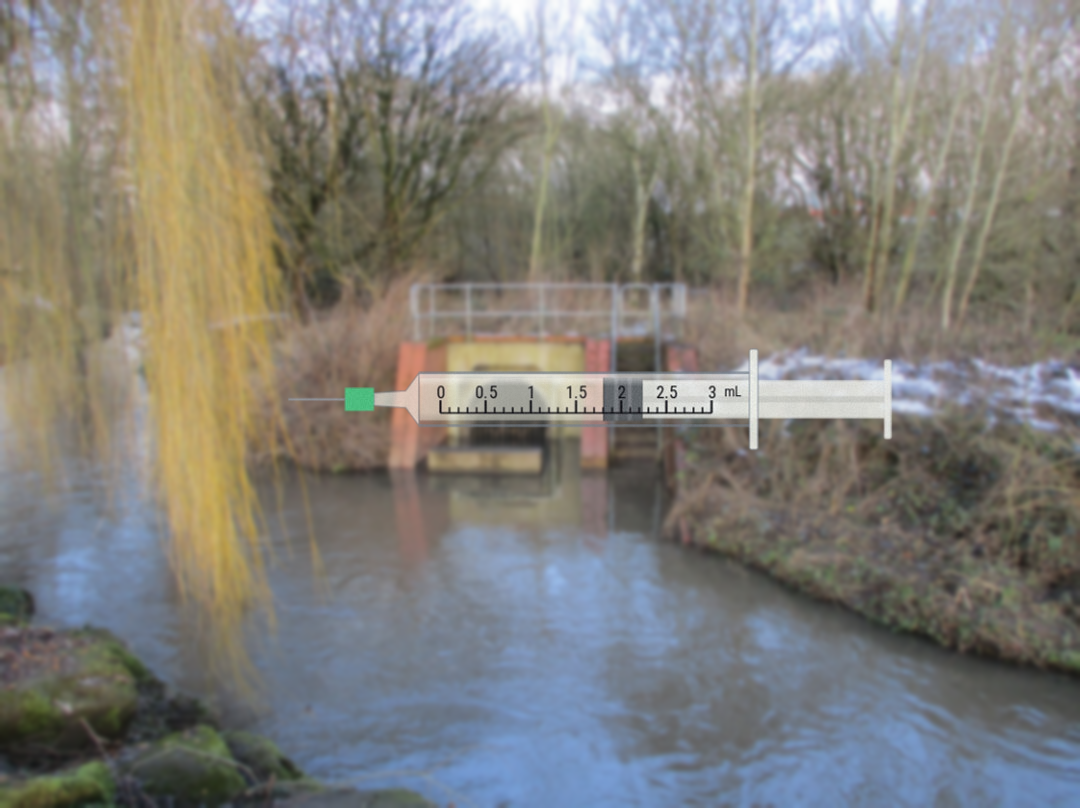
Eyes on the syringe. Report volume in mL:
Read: 1.8 mL
